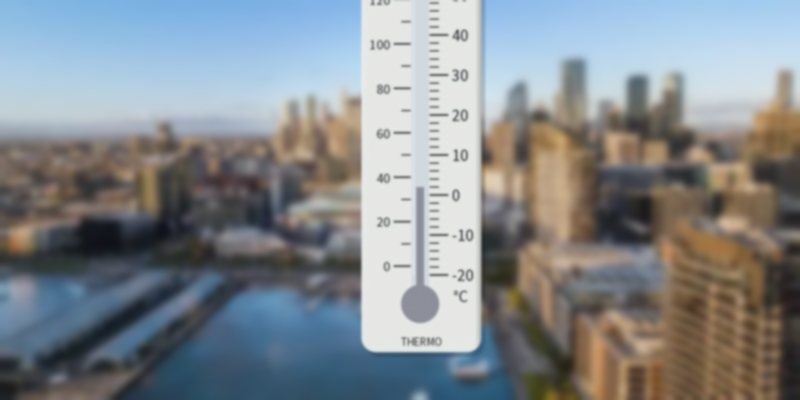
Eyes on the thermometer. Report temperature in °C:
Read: 2 °C
